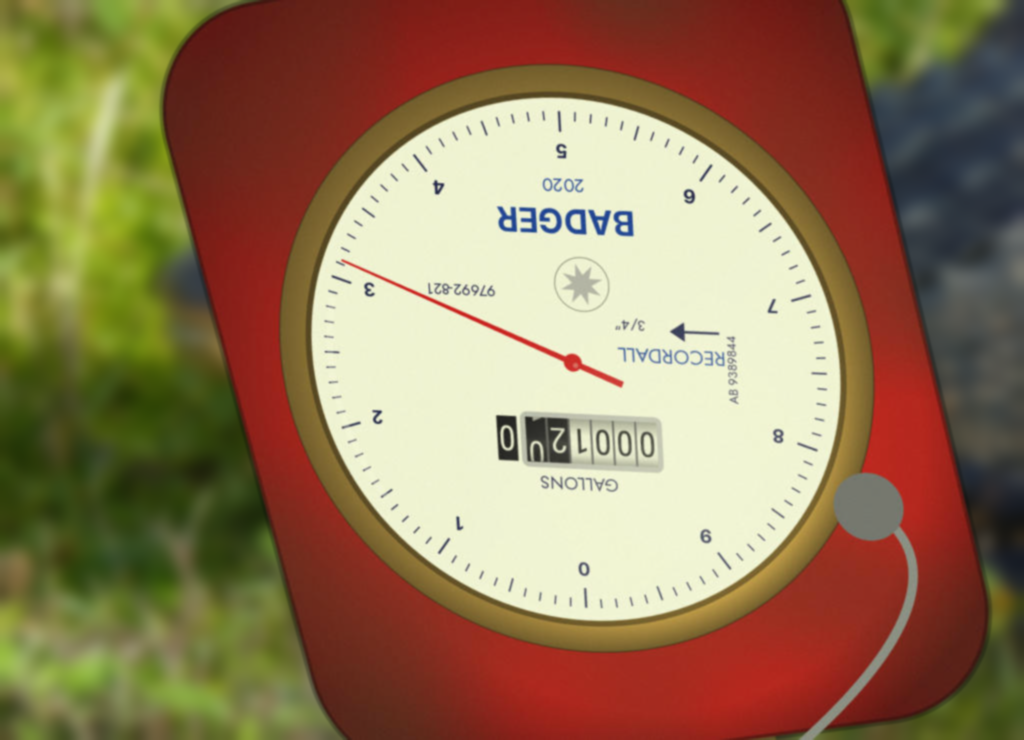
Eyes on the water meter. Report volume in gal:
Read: 1203.1 gal
